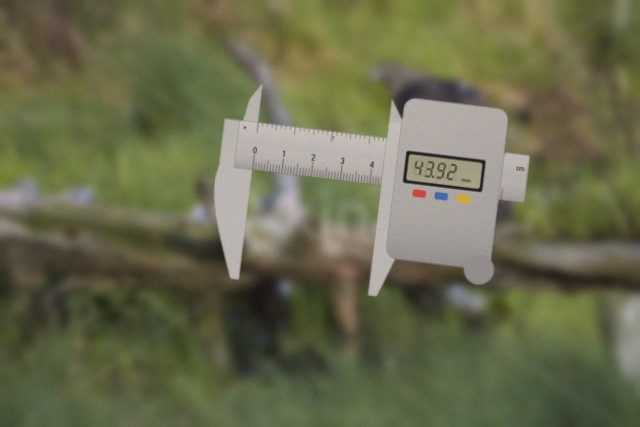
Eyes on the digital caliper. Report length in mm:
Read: 43.92 mm
